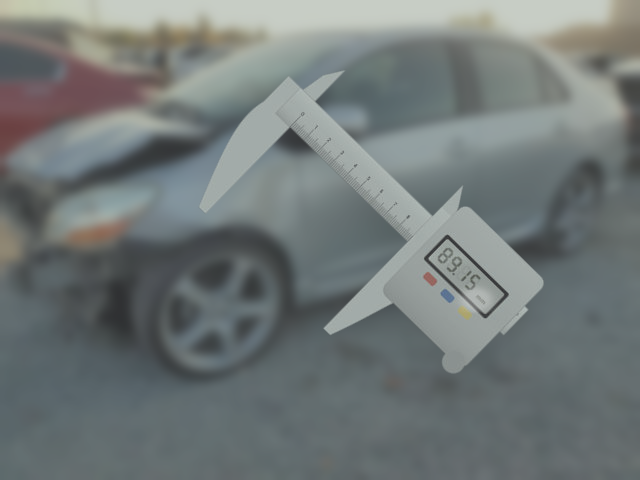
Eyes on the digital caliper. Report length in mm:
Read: 89.15 mm
